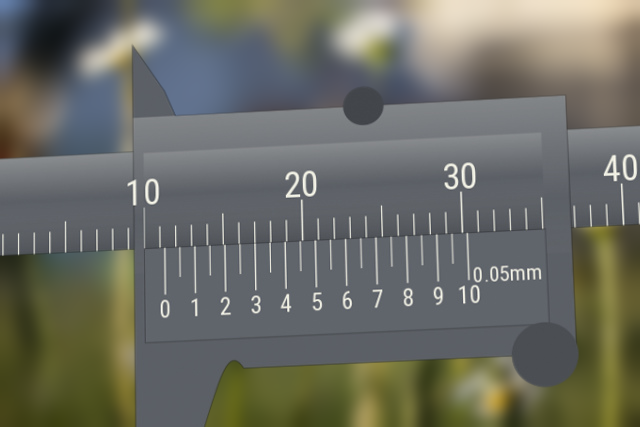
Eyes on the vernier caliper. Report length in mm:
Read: 11.3 mm
